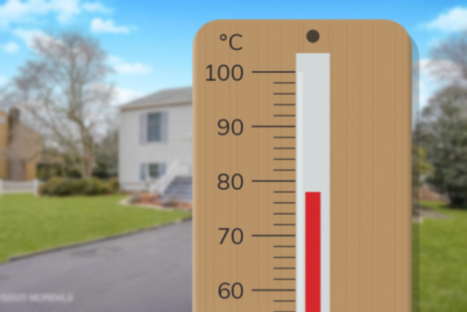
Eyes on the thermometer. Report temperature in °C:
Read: 78 °C
